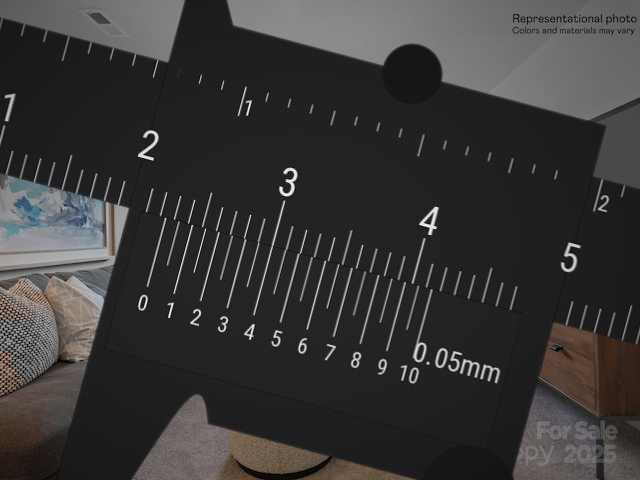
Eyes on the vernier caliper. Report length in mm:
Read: 22.4 mm
